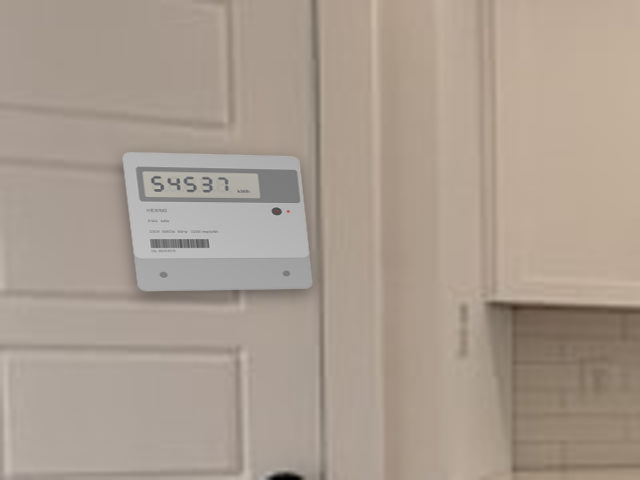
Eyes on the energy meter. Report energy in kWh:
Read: 54537 kWh
